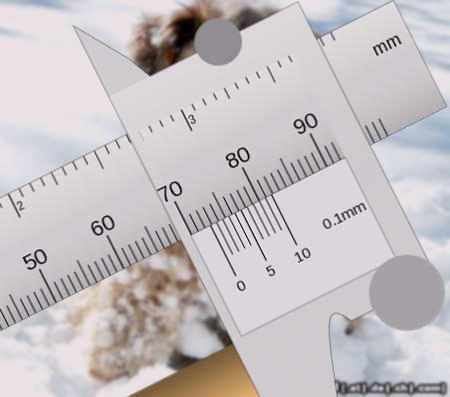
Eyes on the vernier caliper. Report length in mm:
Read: 72.8 mm
